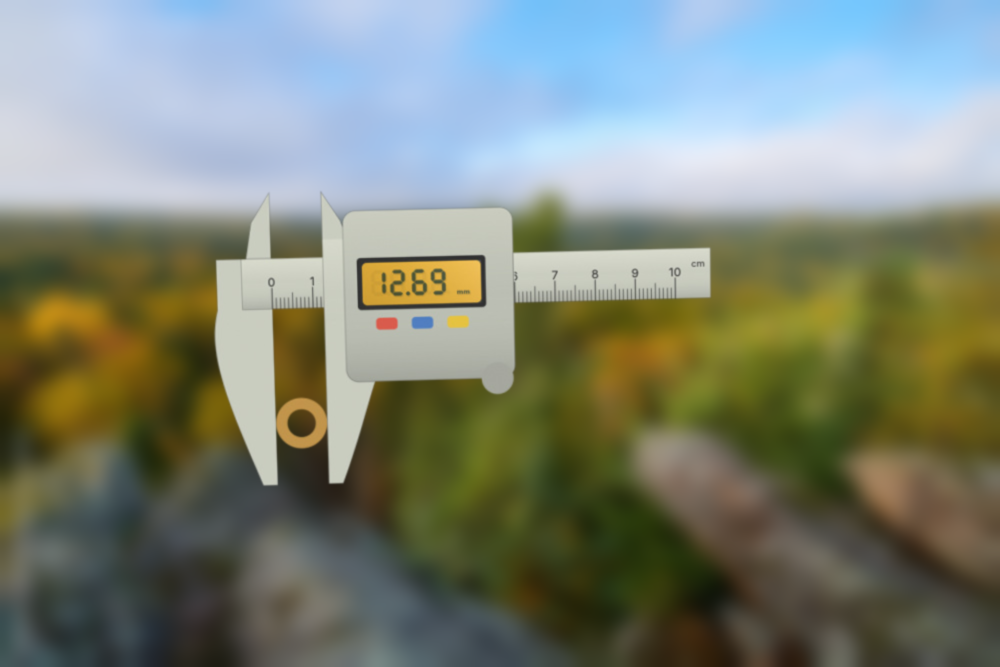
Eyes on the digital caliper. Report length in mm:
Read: 12.69 mm
